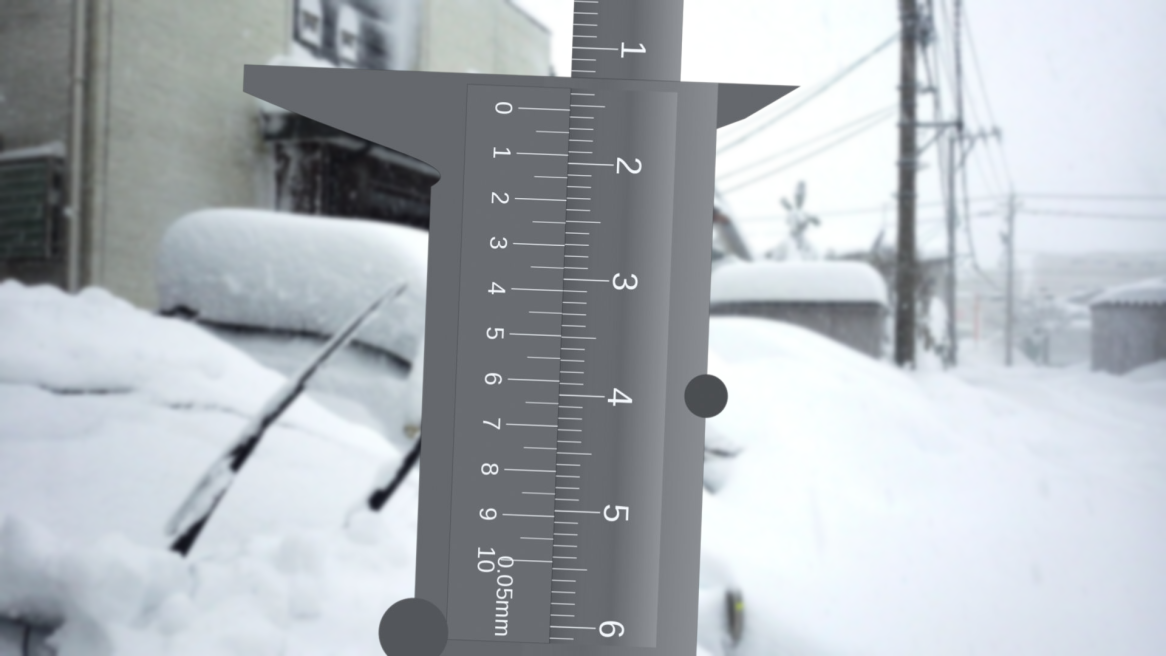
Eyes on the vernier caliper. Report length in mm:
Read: 15.4 mm
